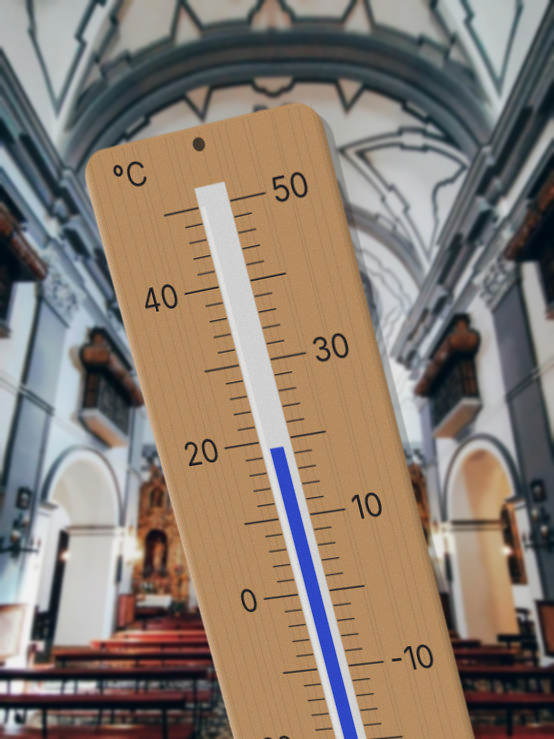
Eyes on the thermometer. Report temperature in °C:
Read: 19 °C
